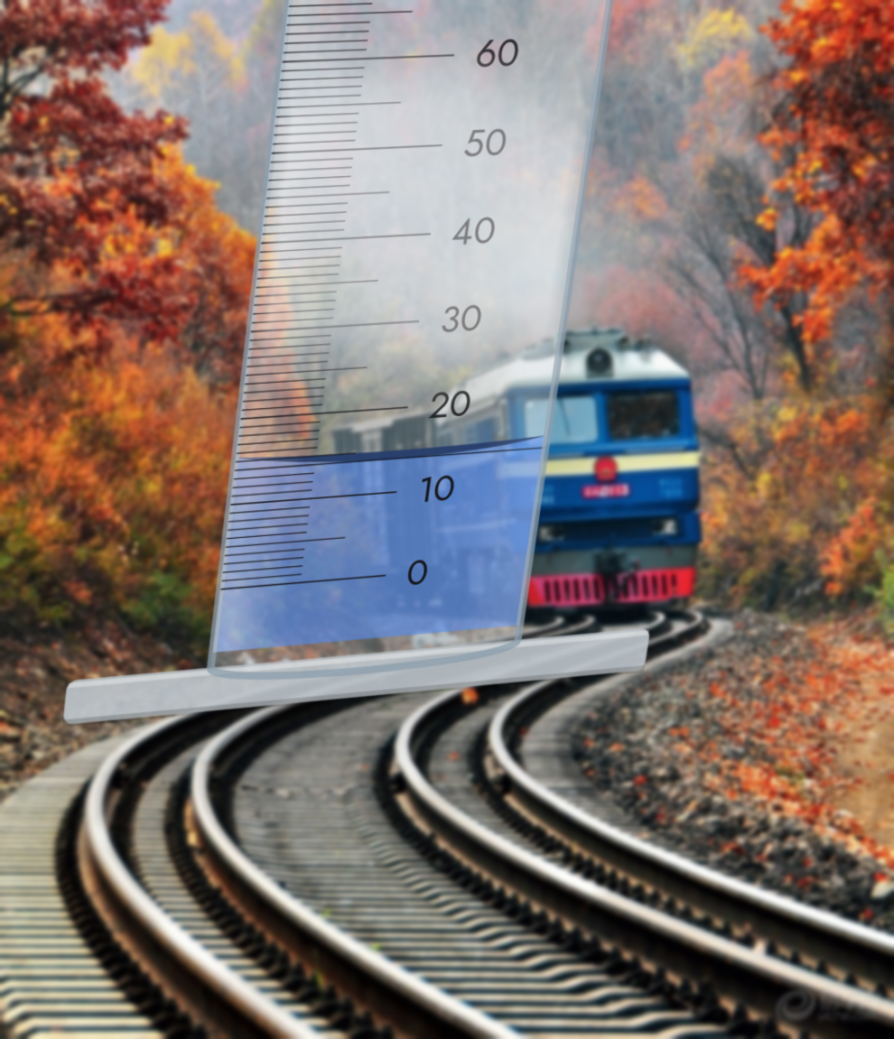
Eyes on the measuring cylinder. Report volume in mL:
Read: 14 mL
